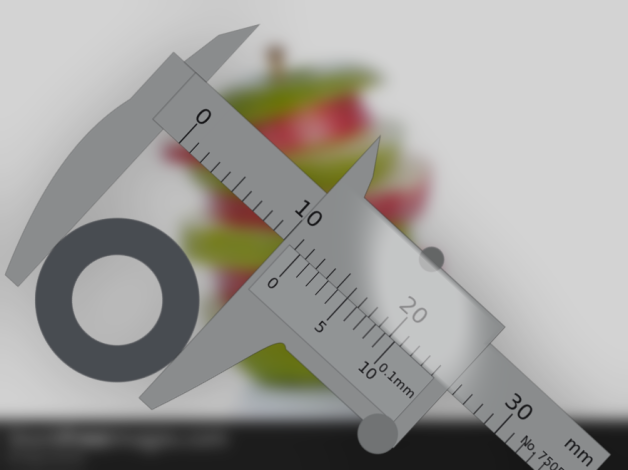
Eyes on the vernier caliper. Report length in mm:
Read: 11.5 mm
